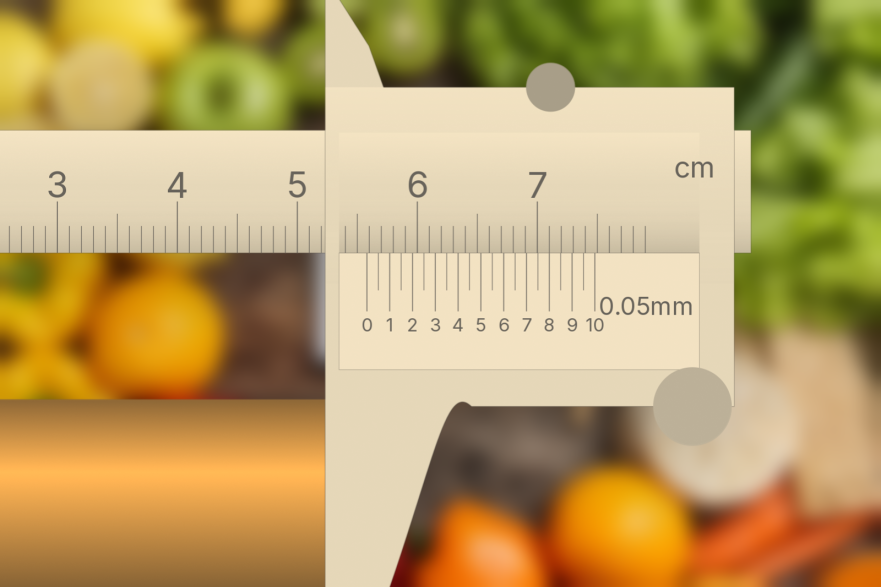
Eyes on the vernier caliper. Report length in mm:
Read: 55.8 mm
